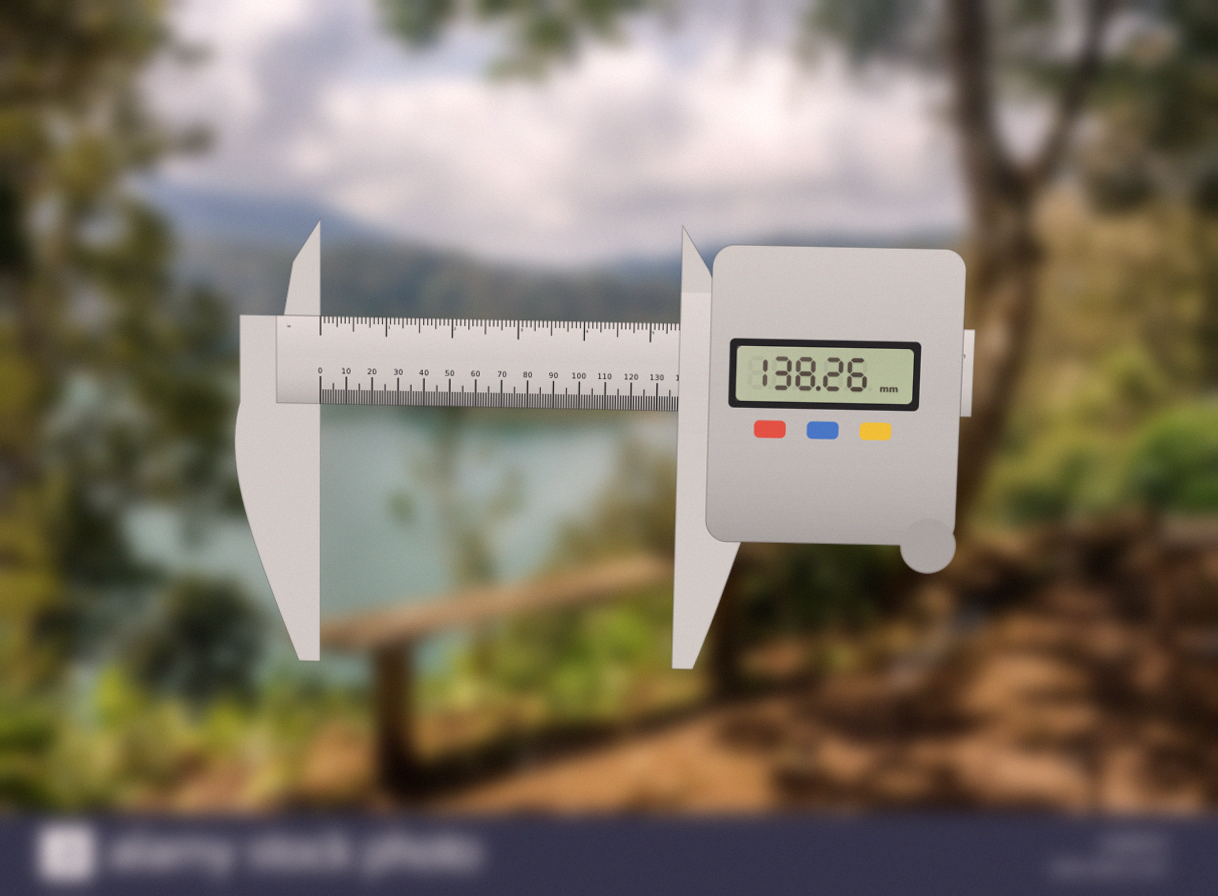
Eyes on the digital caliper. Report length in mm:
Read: 138.26 mm
